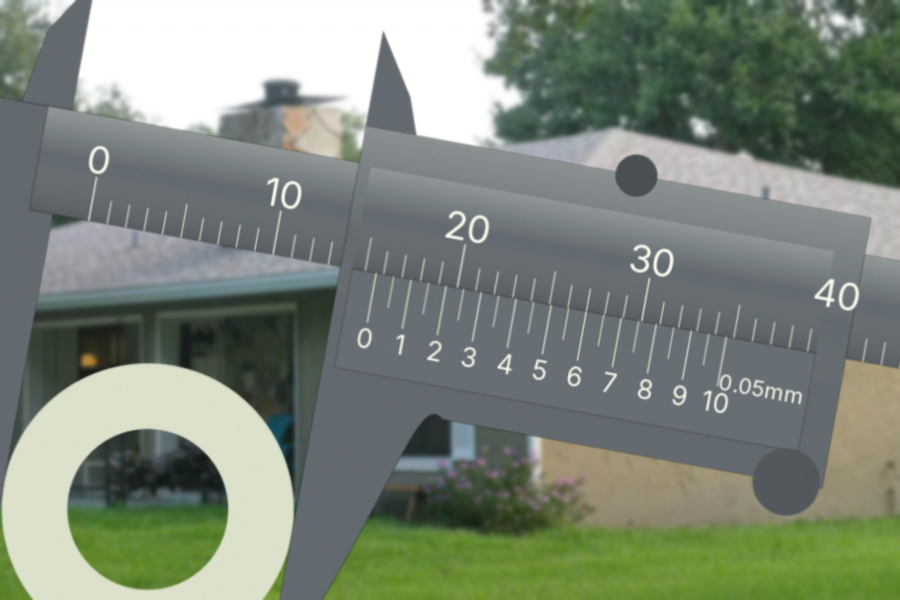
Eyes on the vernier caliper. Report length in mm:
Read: 15.6 mm
